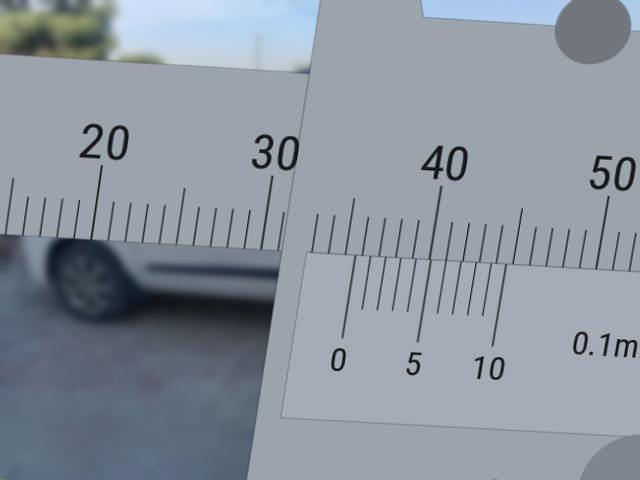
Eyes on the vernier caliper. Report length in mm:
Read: 35.6 mm
